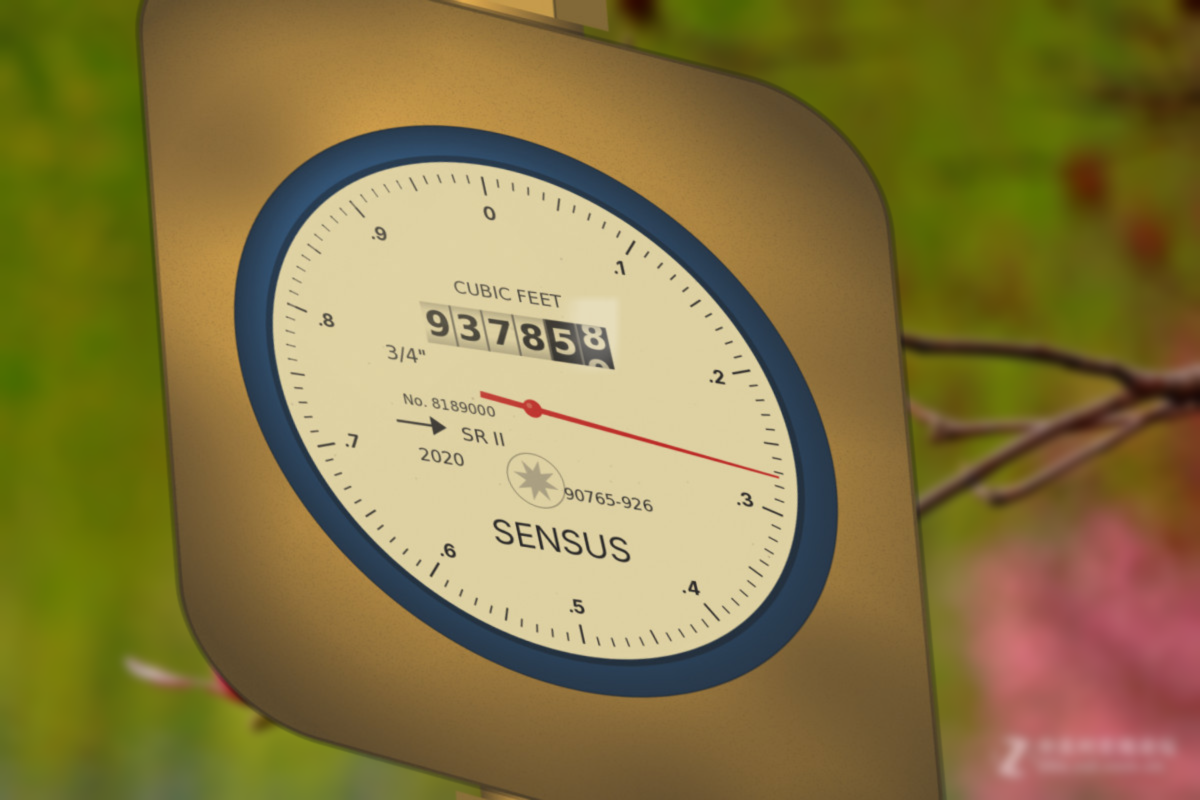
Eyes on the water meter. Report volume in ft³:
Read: 937858.27 ft³
